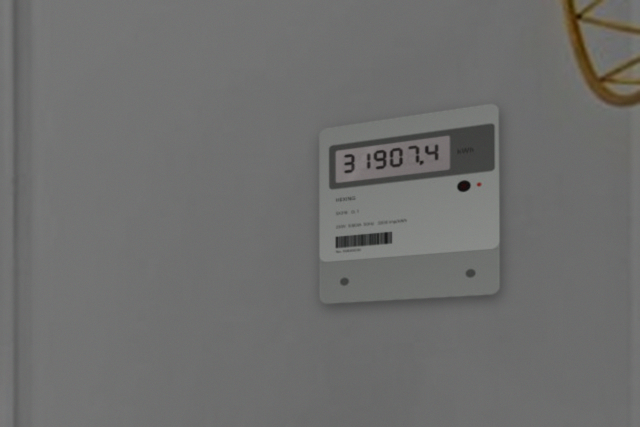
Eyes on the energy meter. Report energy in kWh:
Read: 31907.4 kWh
